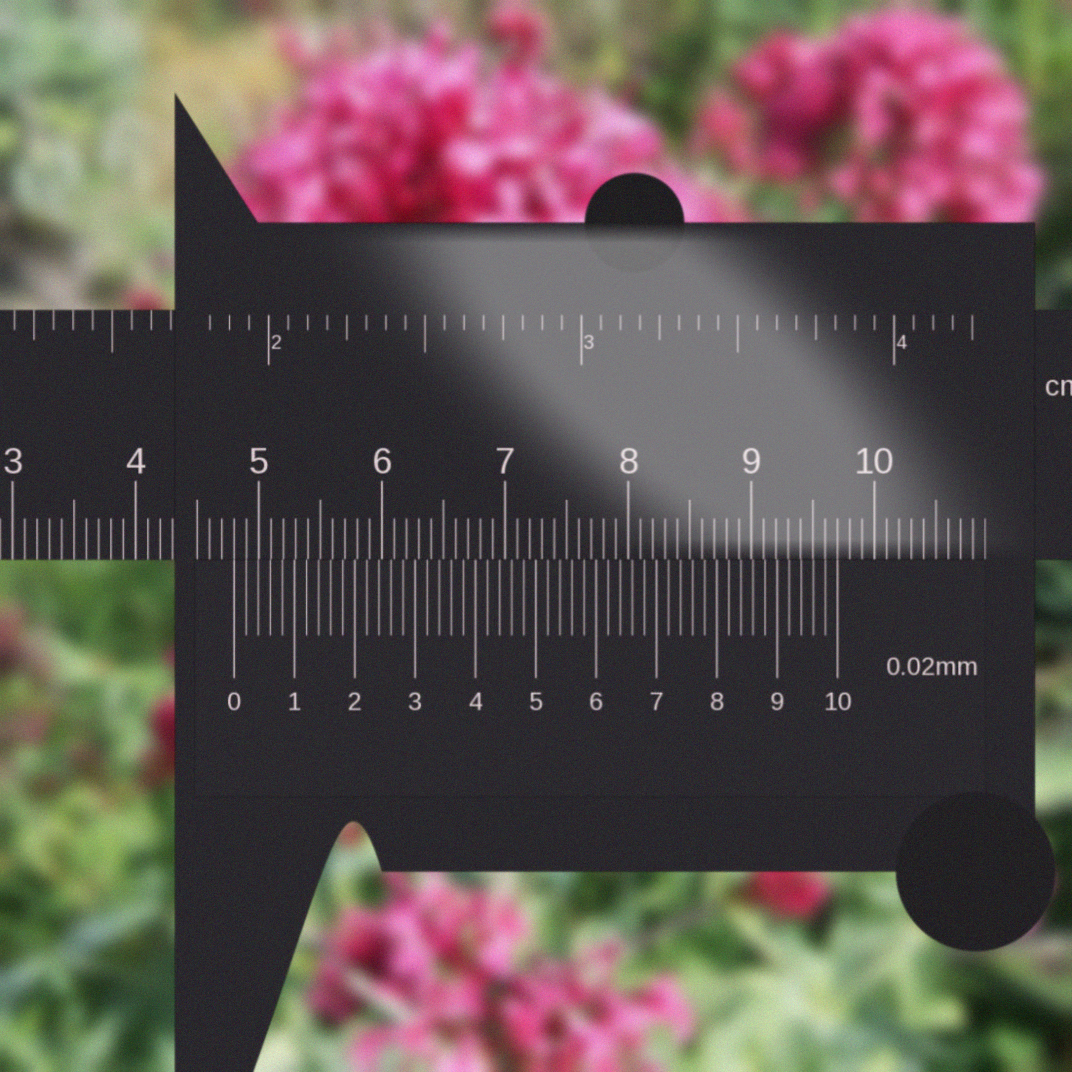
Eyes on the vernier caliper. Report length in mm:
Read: 48.0 mm
